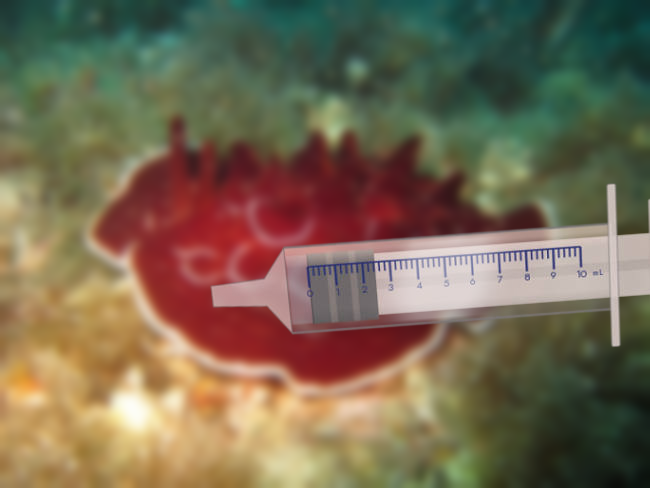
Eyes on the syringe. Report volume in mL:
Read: 0 mL
